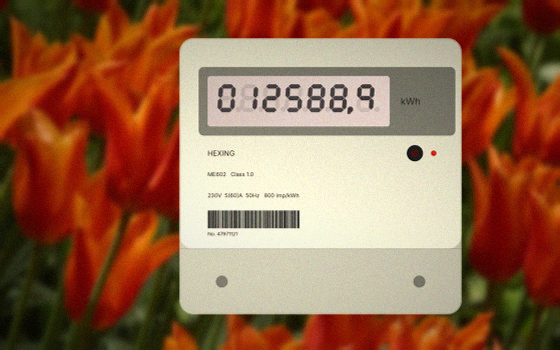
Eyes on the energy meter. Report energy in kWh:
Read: 12588.9 kWh
